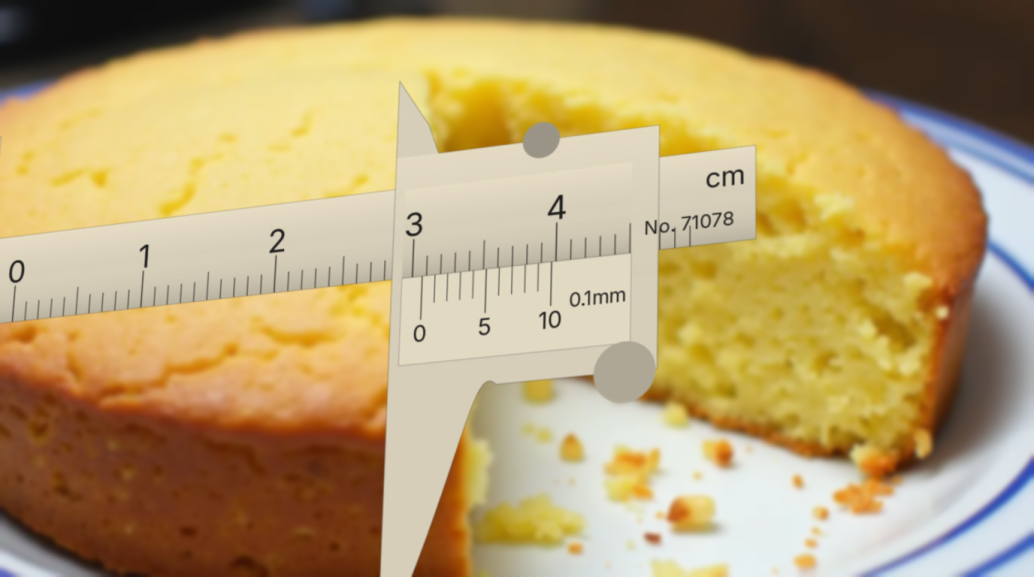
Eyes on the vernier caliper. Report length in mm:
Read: 30.7 mm
